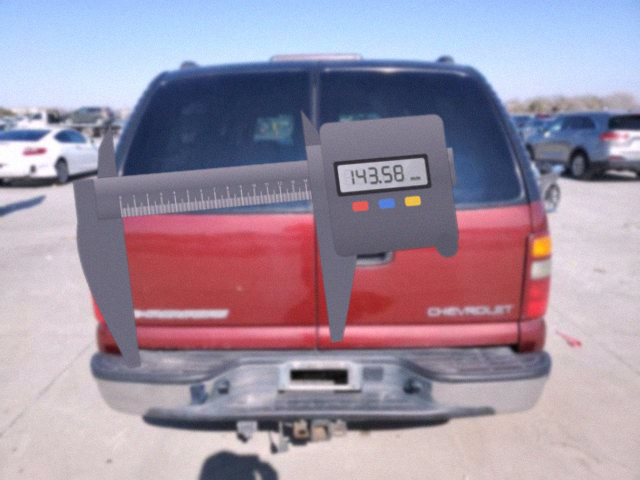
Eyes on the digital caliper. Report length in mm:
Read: 143.58 mm
